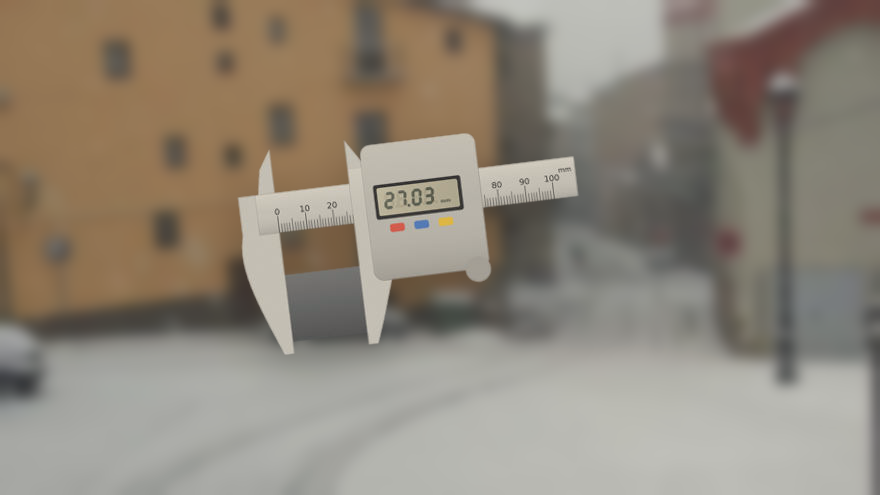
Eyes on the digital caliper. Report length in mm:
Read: 27.03 mm
